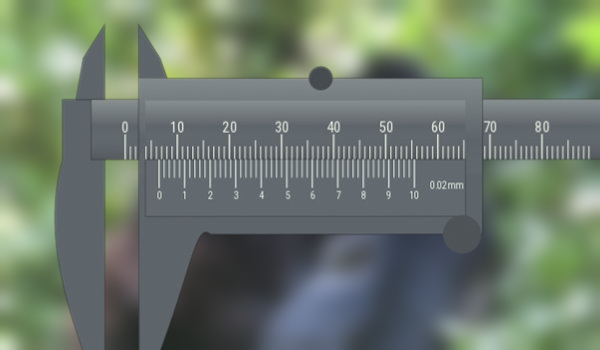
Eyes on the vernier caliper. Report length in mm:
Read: 6.5 mm
